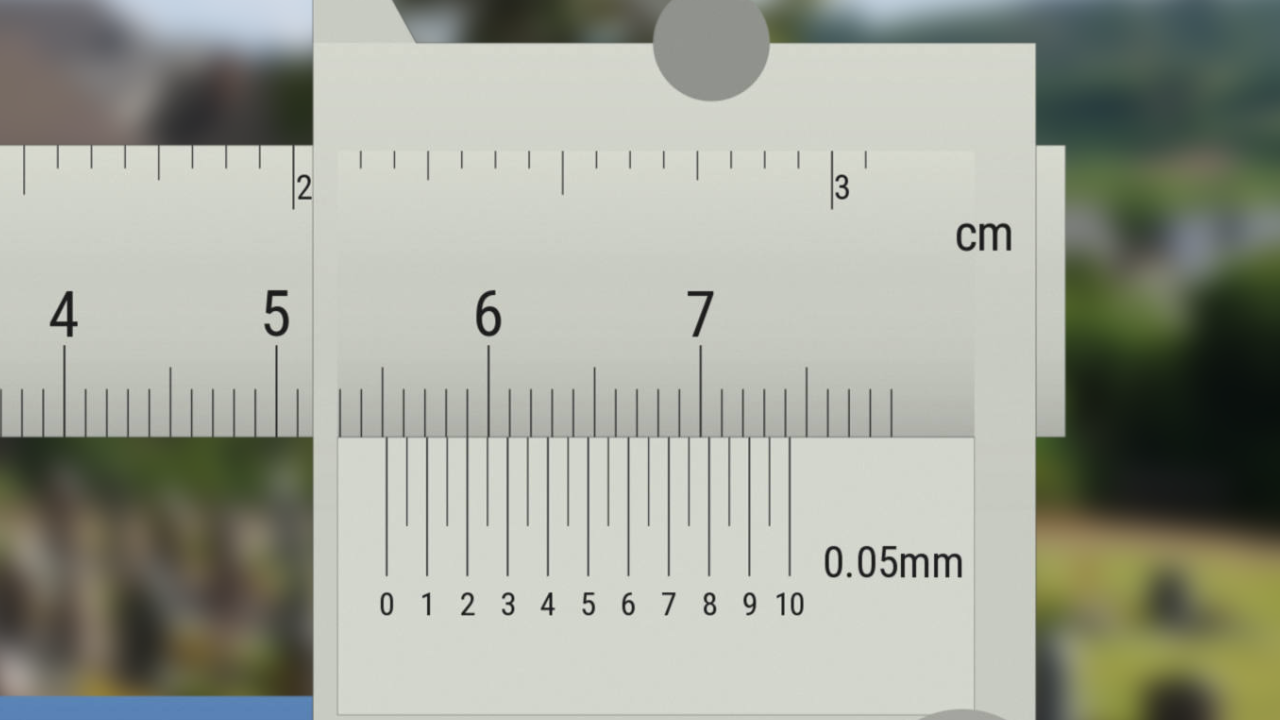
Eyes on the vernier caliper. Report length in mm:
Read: 55.2 mm
